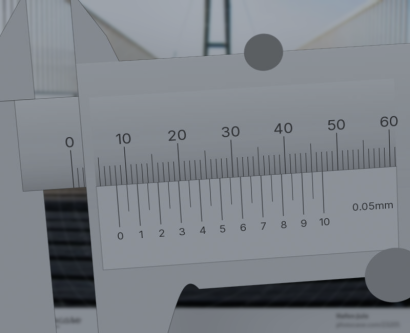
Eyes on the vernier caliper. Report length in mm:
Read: 8.0 mm
